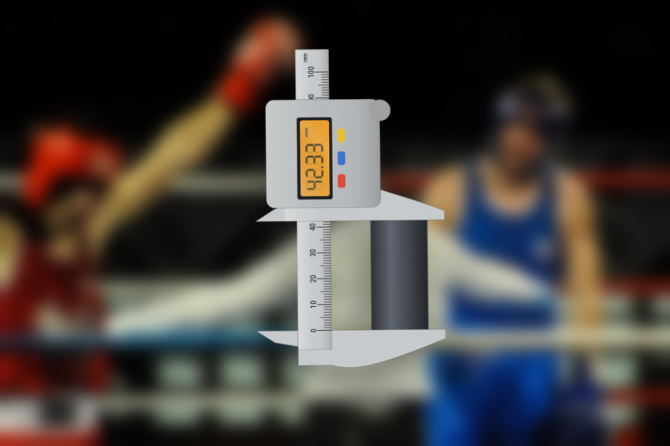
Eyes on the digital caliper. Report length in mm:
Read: 42.33 mm
